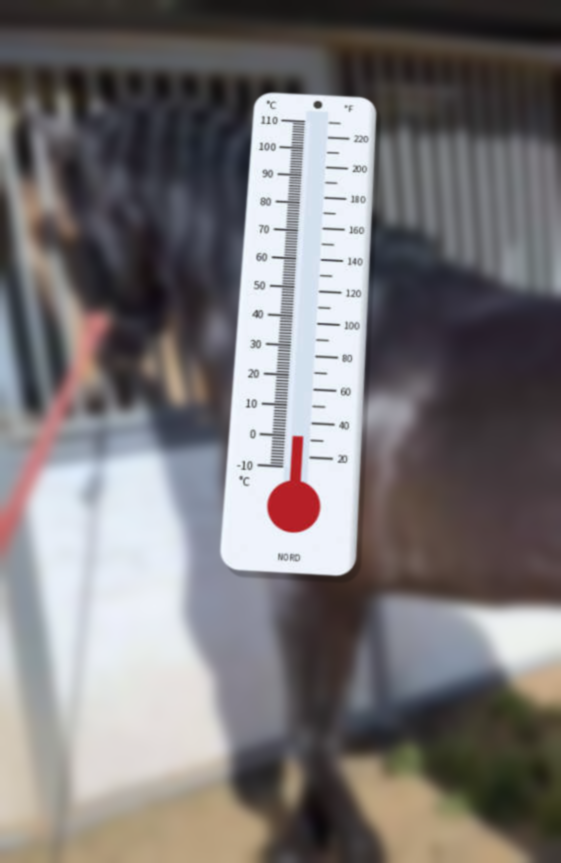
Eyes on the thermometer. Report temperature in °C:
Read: 0 °C
